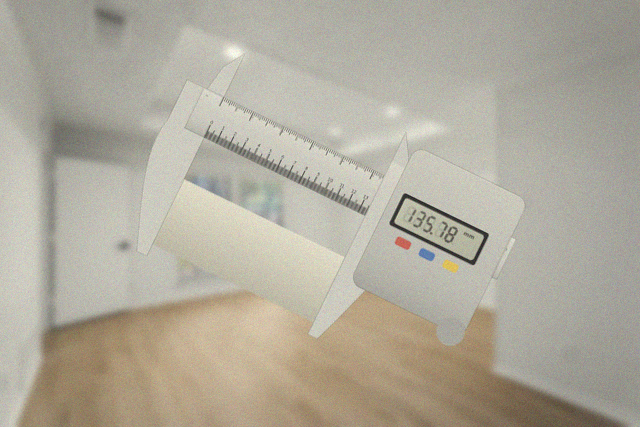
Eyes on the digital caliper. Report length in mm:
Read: 135.78 mm
